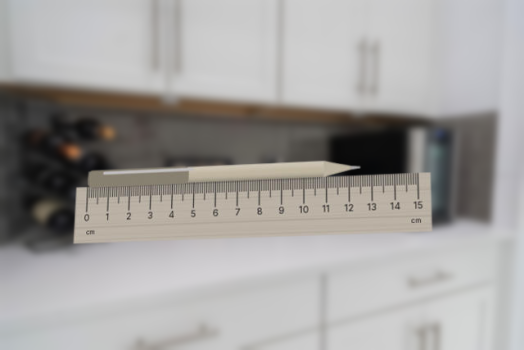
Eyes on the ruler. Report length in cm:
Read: 12.5 cm
